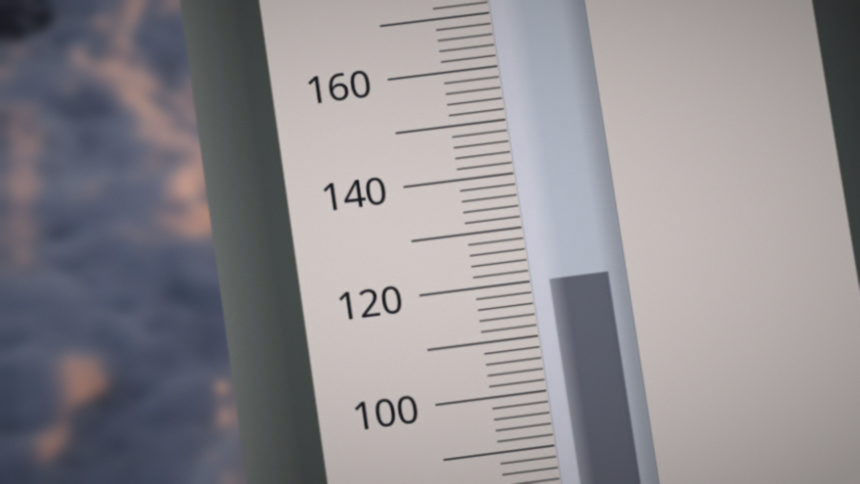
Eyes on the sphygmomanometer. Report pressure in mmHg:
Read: 120 mmHg
